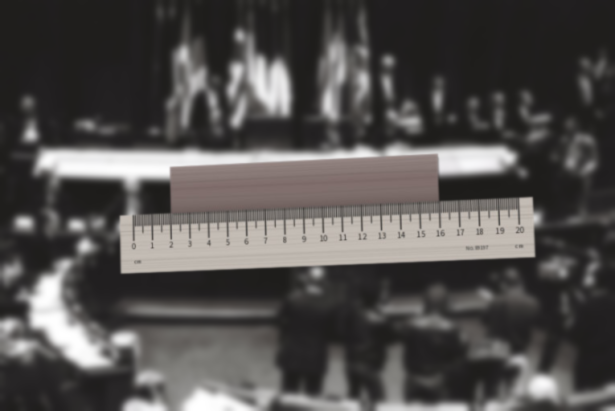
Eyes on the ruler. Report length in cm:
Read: 14 cm
